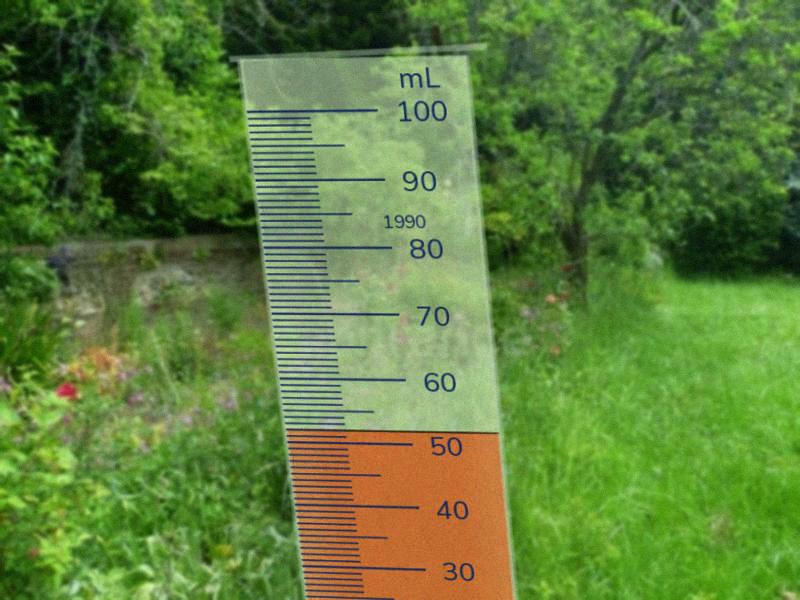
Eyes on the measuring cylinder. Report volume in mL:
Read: 52 mL
